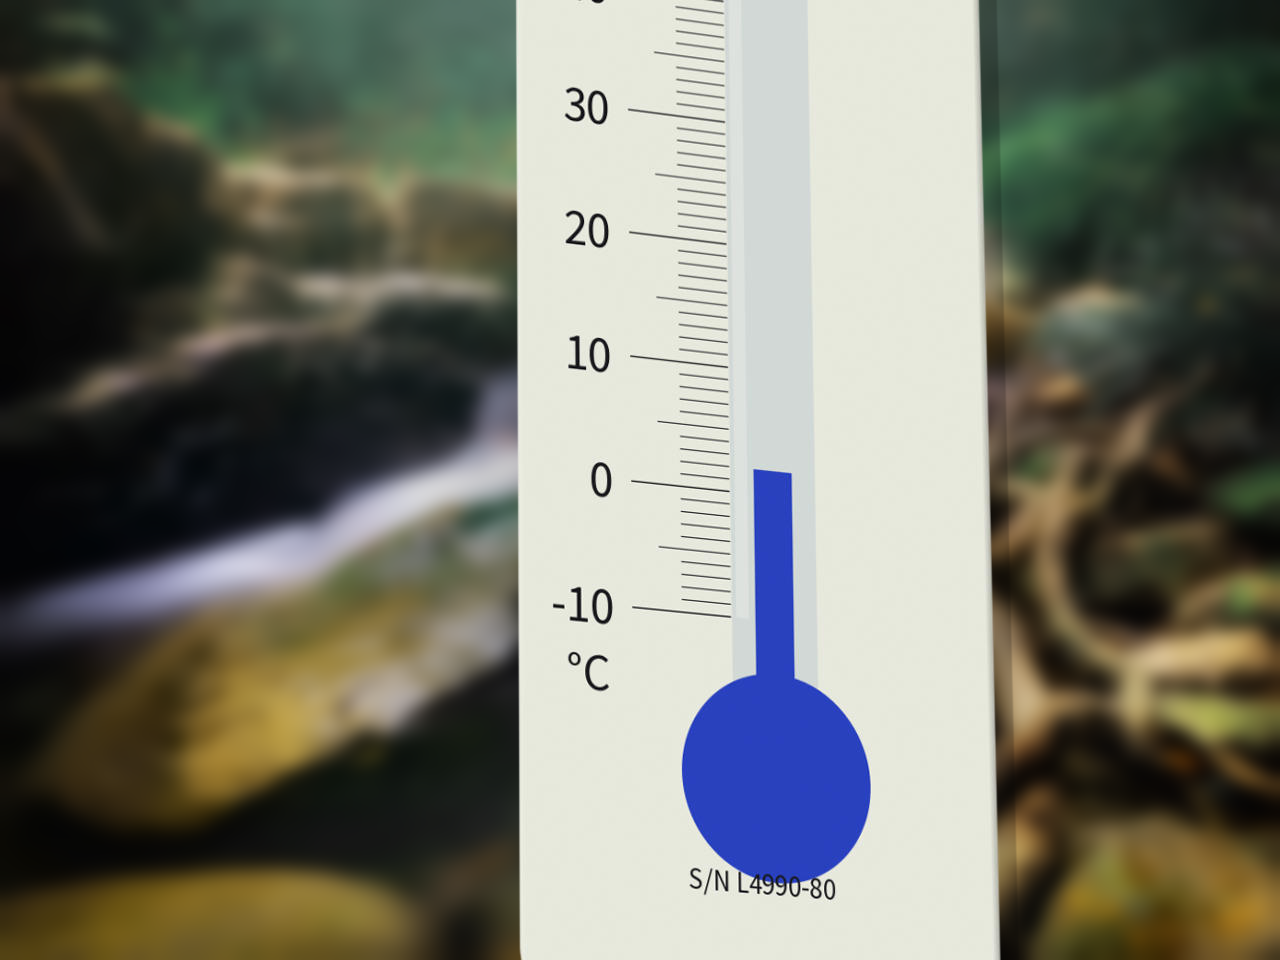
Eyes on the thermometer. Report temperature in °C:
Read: 2 °C
